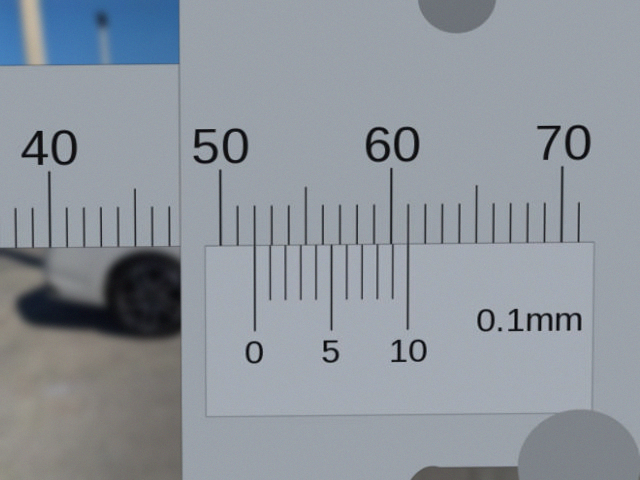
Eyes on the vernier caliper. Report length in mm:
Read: 52.0 mm
